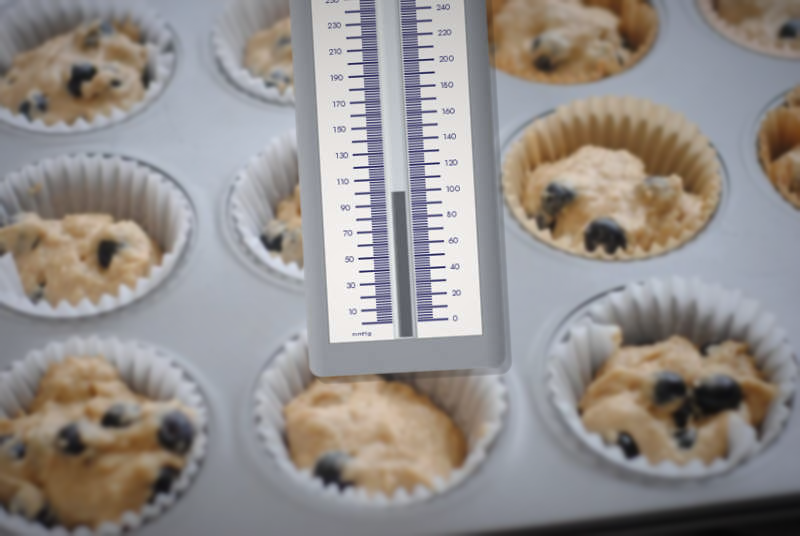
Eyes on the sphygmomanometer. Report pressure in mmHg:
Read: 100 mmHg
